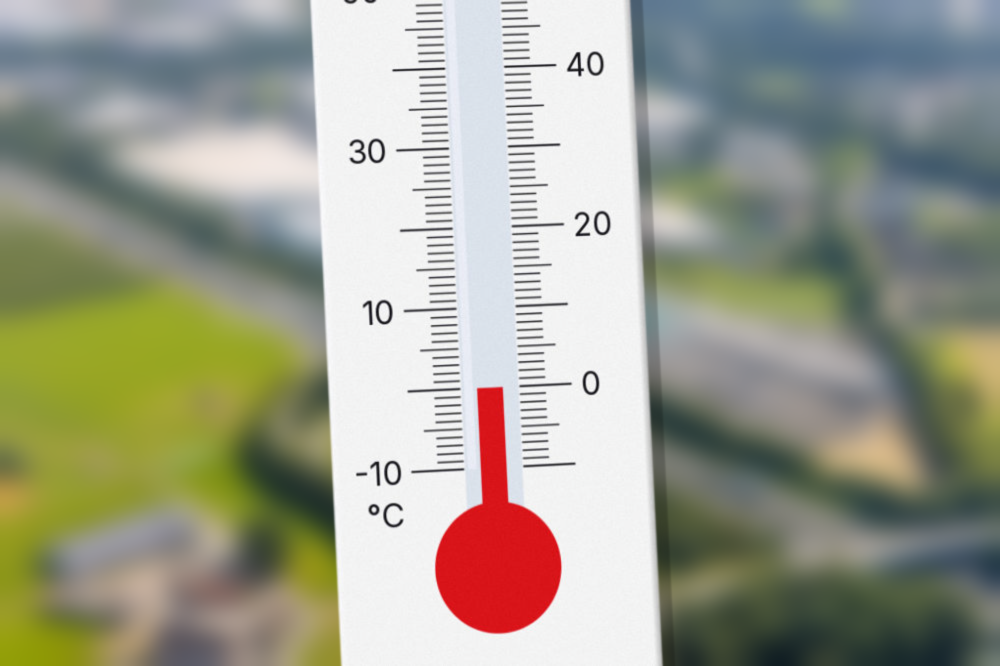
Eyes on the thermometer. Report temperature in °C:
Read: 0 °C
